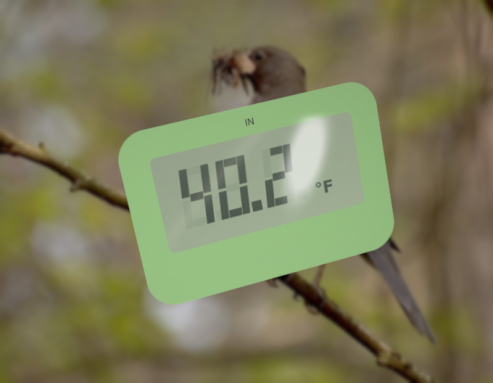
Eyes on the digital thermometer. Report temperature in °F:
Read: 40.2 °F
